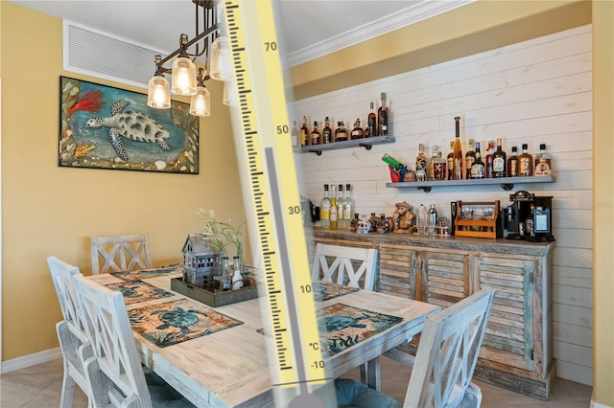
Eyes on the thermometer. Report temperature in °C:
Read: 46 °C
